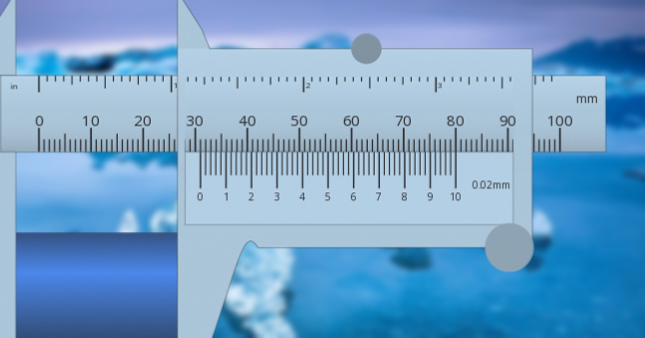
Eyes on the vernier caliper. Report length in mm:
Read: 31.0 mm
